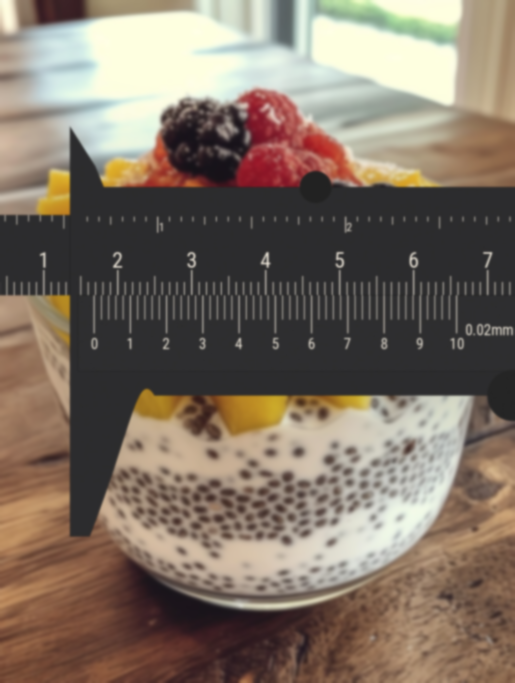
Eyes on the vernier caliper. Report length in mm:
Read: 16.8 mm
